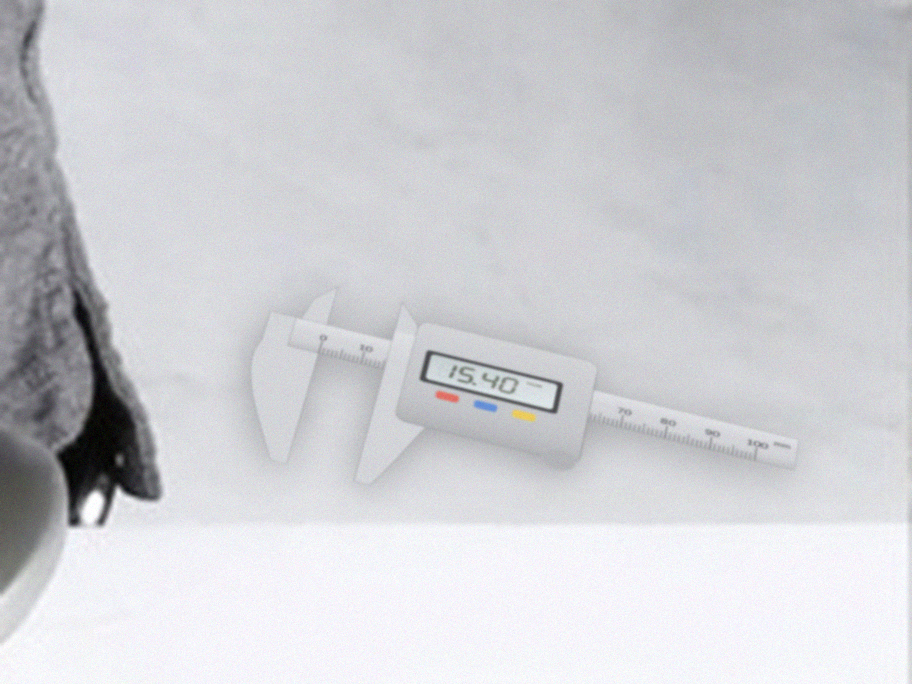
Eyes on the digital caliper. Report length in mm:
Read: 15.40 mm
